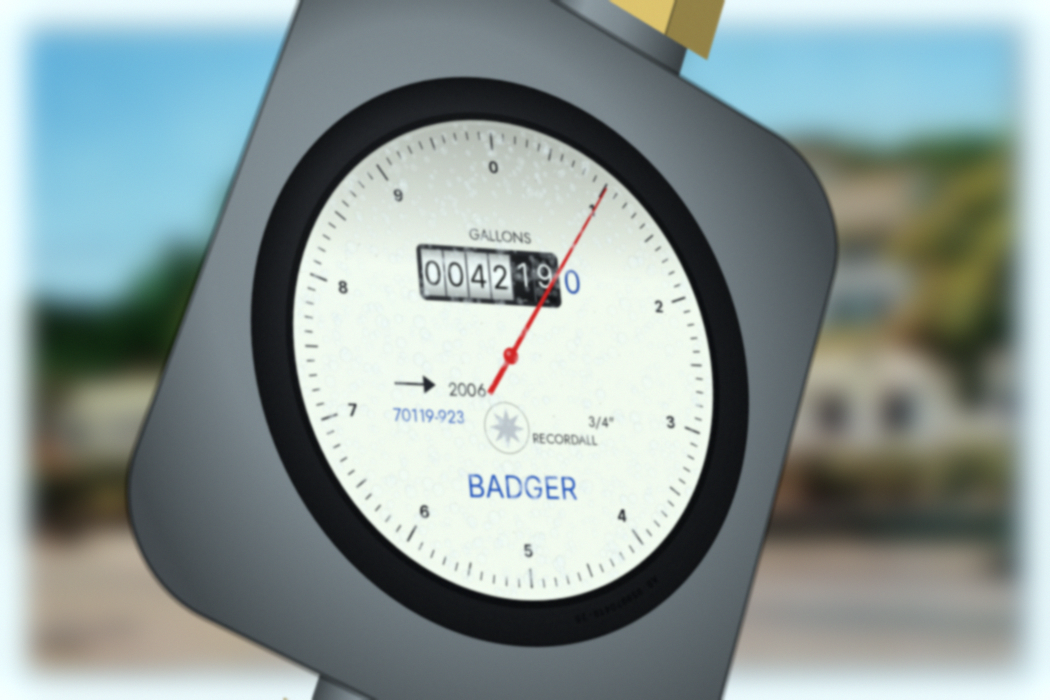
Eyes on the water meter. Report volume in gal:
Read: 42191.0 gal
